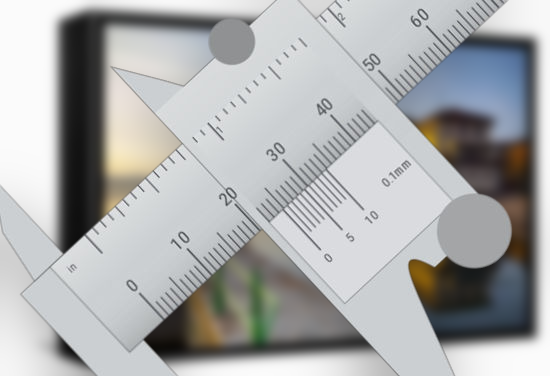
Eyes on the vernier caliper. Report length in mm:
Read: 24.8 mm
